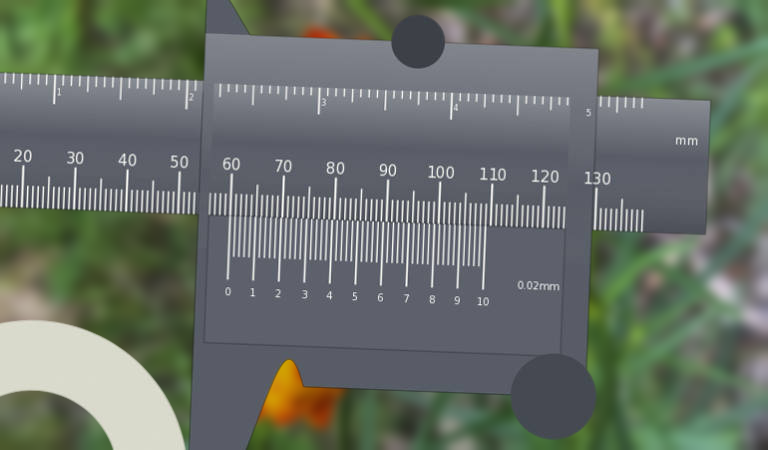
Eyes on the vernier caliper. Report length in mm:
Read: 60.0 mm
